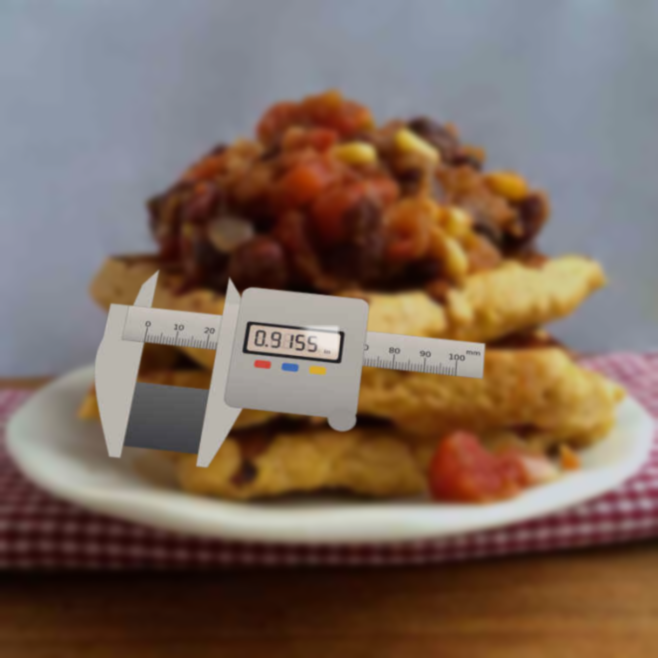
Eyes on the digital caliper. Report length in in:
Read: 0.9155 in
